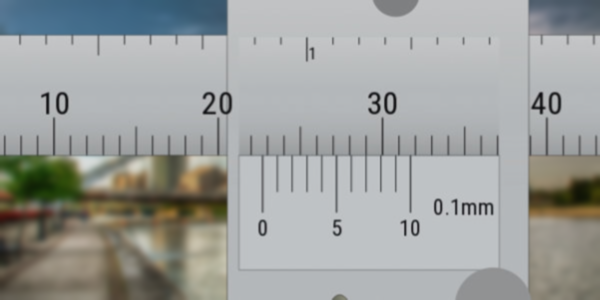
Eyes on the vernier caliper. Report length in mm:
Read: 22.7 mm
